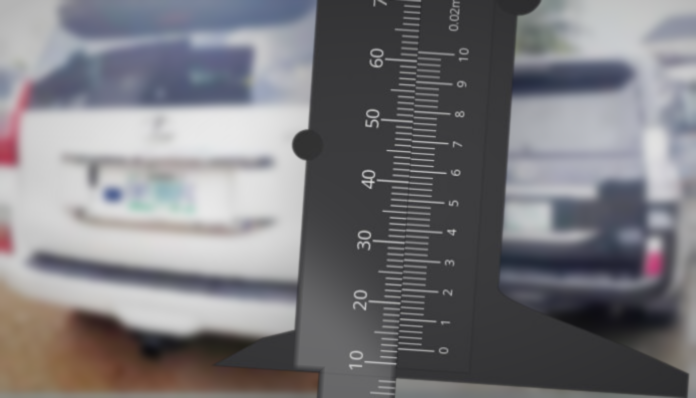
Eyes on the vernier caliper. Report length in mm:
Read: 12.5 mm
